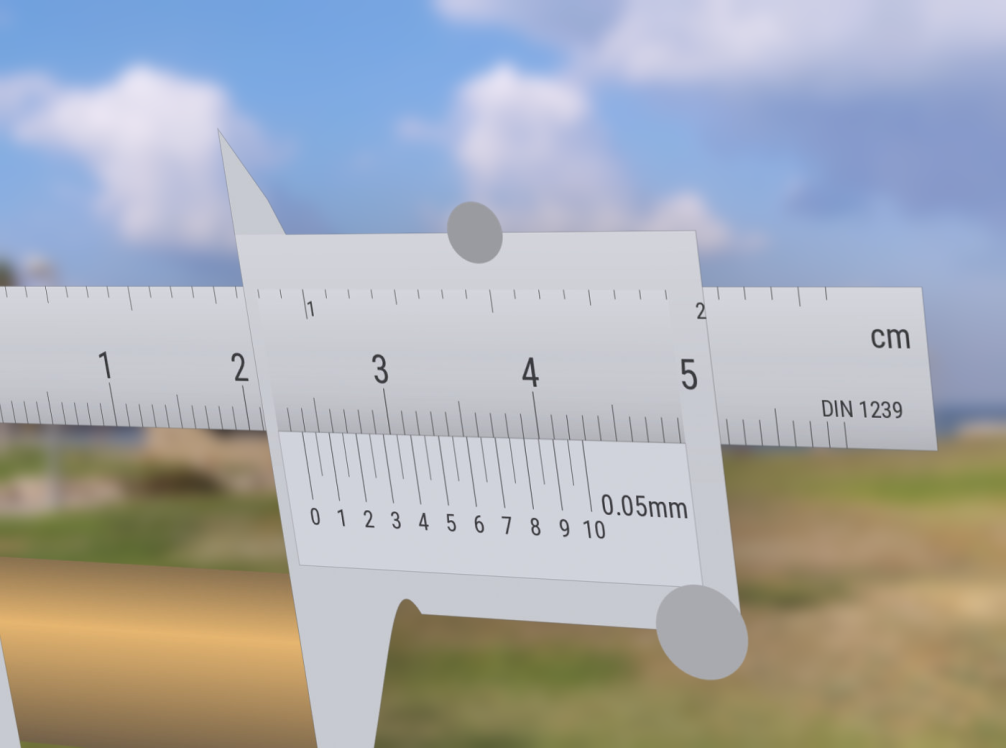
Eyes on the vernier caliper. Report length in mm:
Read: 23.8 mm
